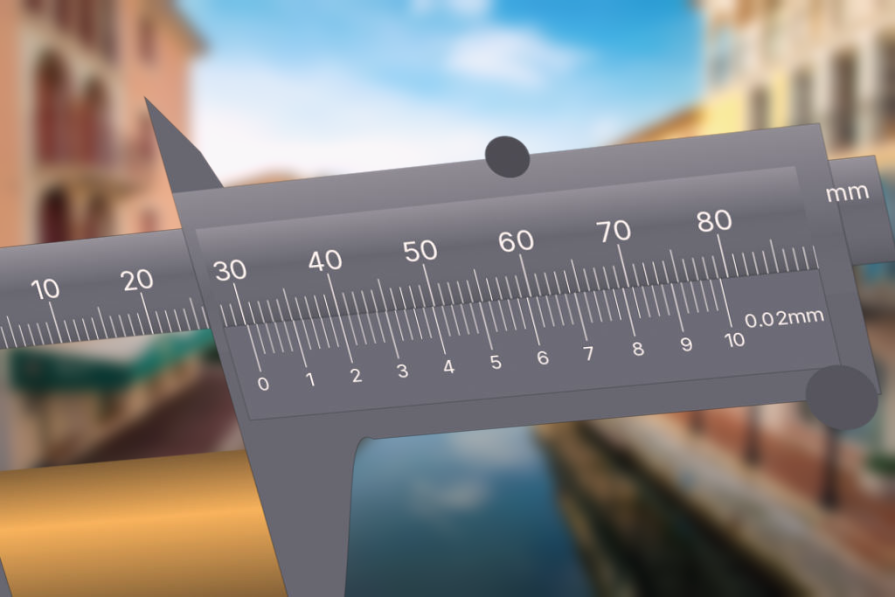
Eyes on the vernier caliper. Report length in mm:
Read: 30.2 mm
